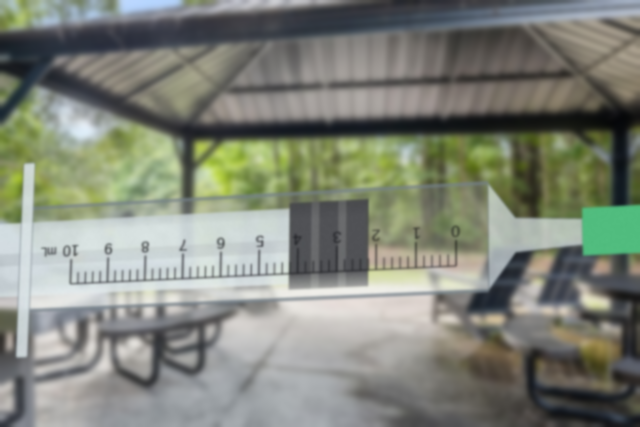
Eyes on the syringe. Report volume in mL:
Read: 2.2 mL
